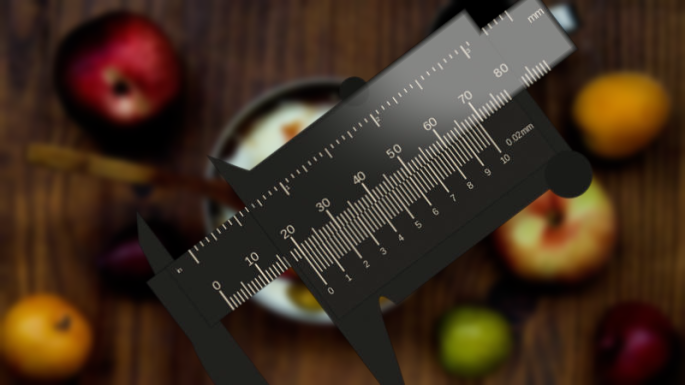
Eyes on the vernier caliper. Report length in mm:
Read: 20.0 mm
